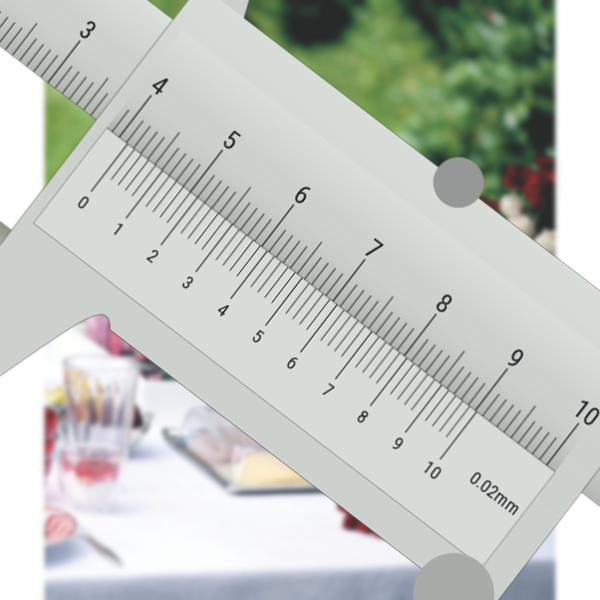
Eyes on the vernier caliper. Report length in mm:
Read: 41.2 mm
